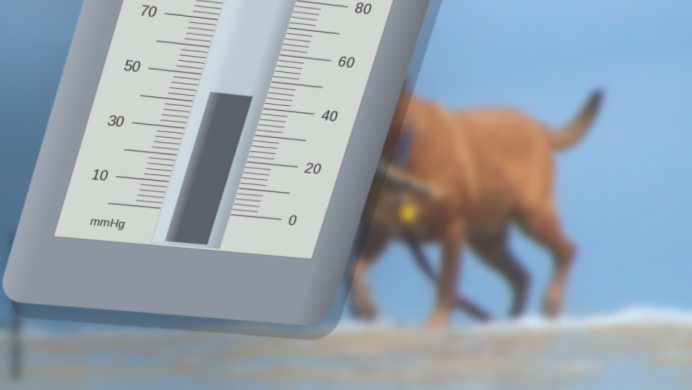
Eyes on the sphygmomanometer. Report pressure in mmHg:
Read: 44 mmHg
